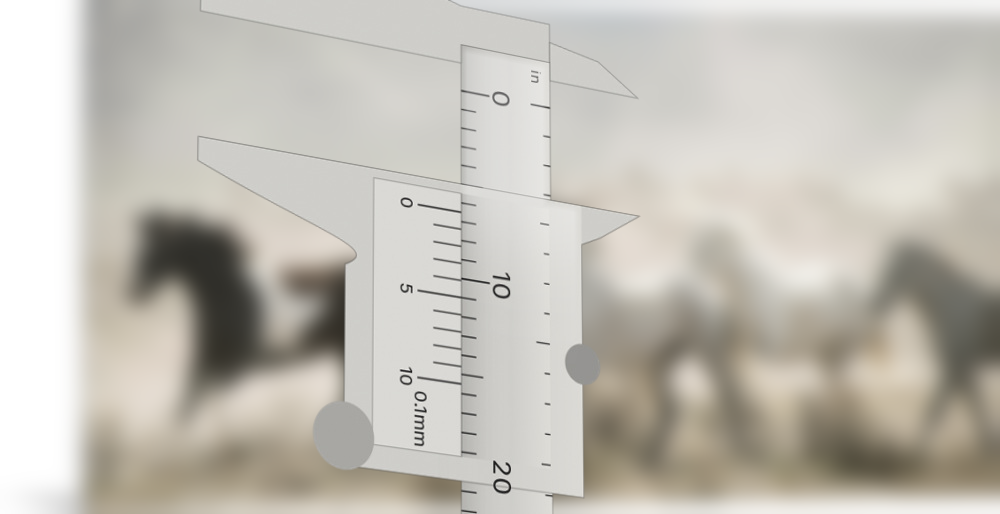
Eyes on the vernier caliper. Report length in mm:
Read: 6.5 mm
